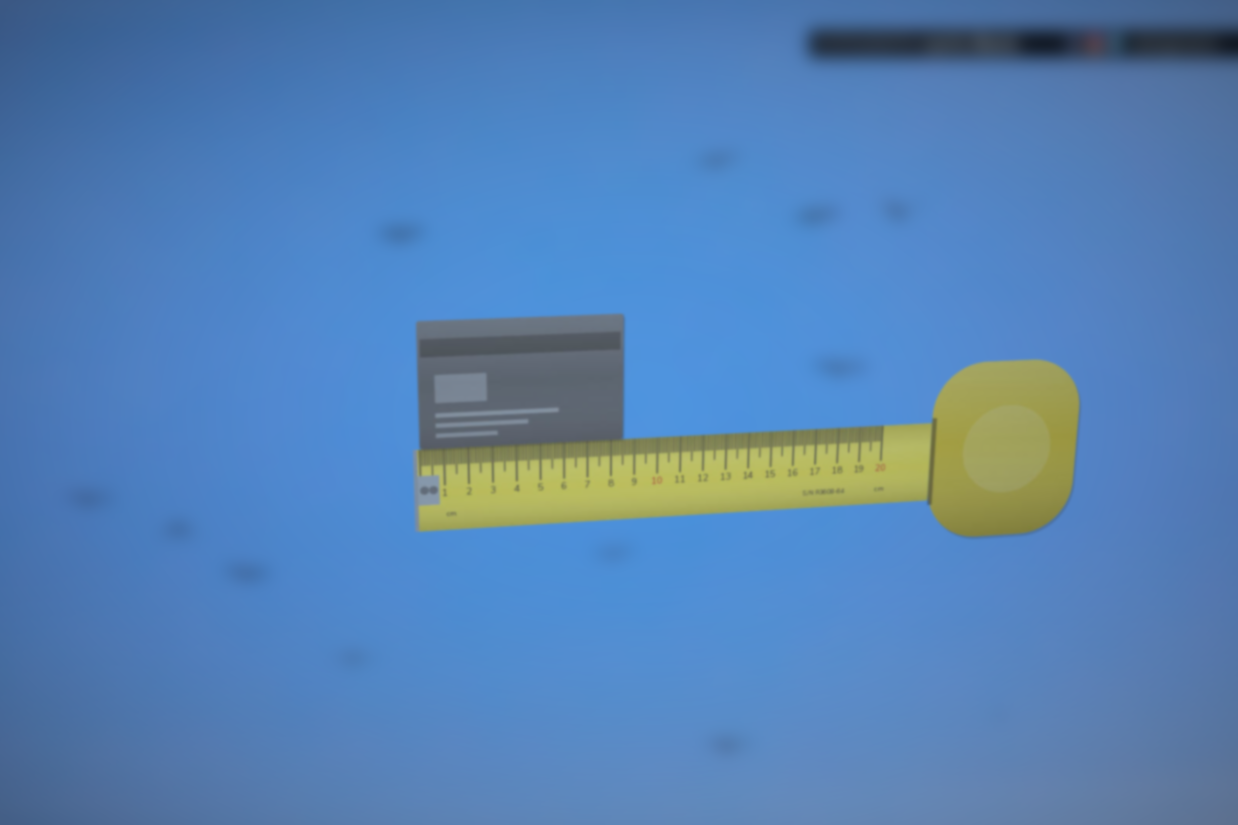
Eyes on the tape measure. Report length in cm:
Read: 8.5 cm
